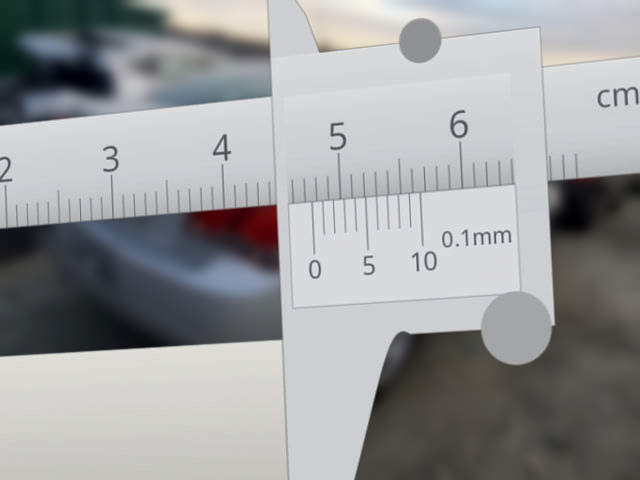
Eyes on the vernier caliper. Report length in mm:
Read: 47.6 mm
